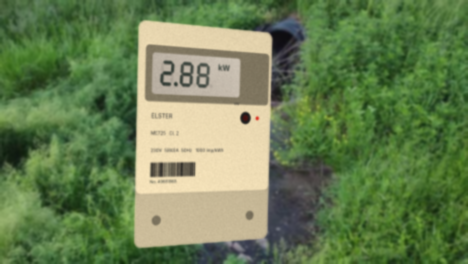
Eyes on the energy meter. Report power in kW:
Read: 2.88 kW
